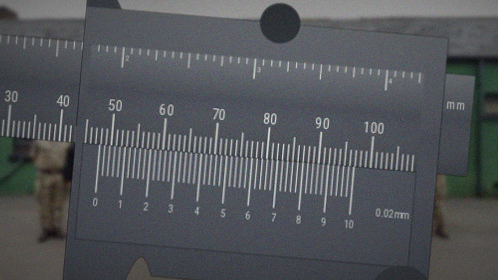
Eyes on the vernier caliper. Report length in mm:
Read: 47.8 mm
